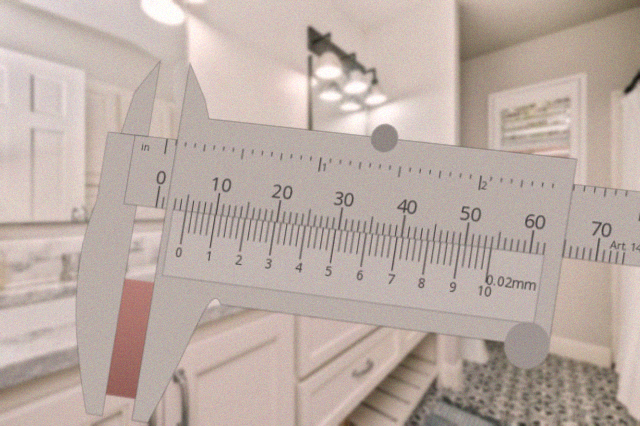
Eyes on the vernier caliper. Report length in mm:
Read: 5.0 mm
